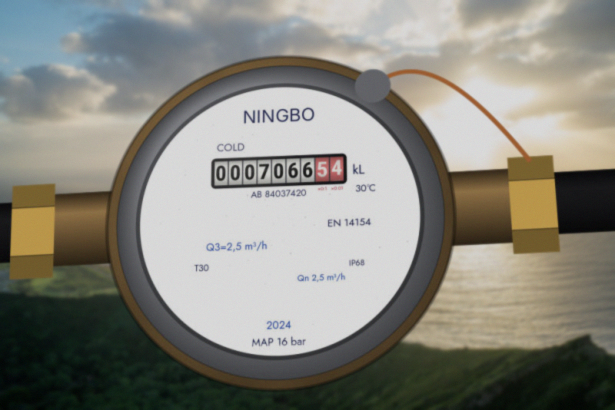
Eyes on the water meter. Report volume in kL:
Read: 7066.54 kL
